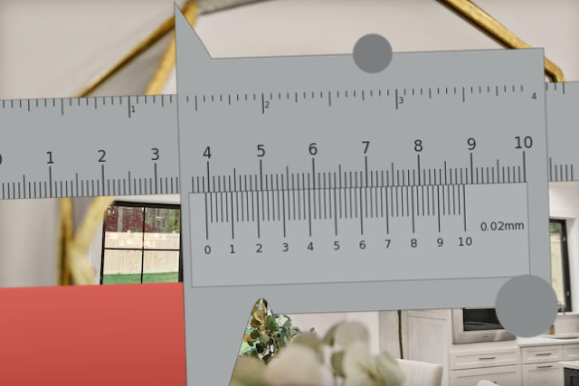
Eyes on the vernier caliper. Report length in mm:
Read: 39.4 mm
